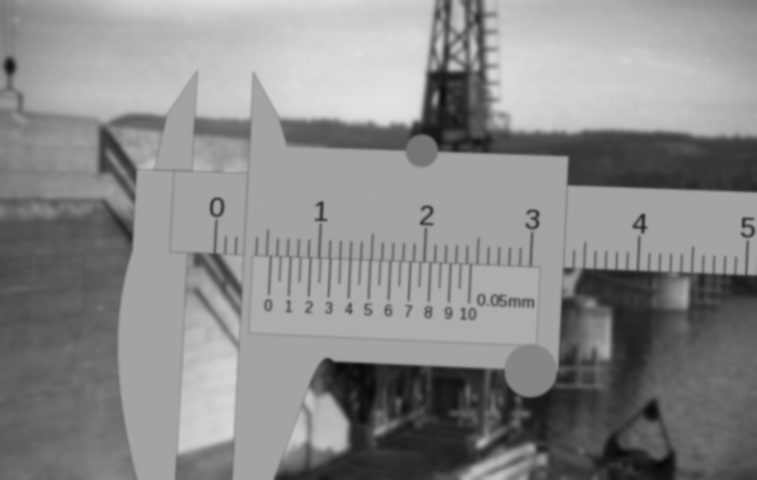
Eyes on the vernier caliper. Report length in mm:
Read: 5.4 mm
